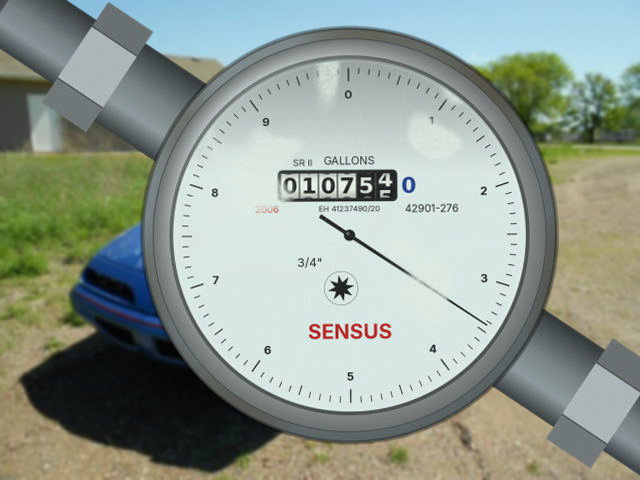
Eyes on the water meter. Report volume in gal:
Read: 107543.4 gal
